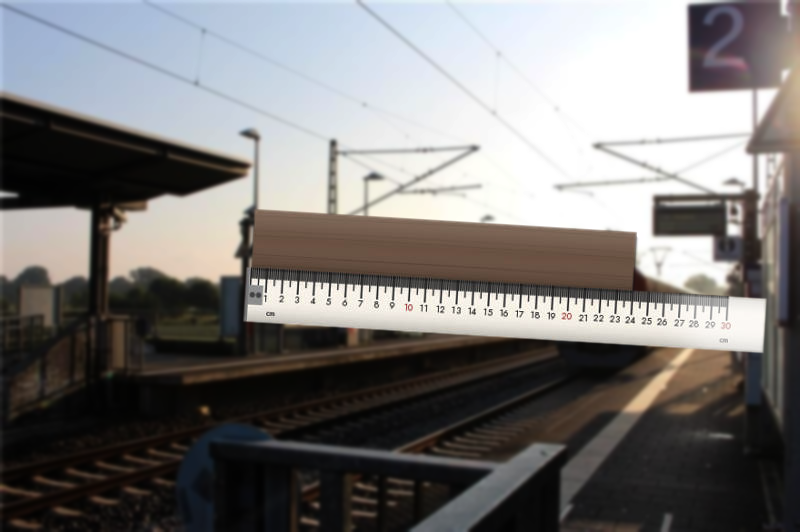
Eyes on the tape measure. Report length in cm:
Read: 24 cm
